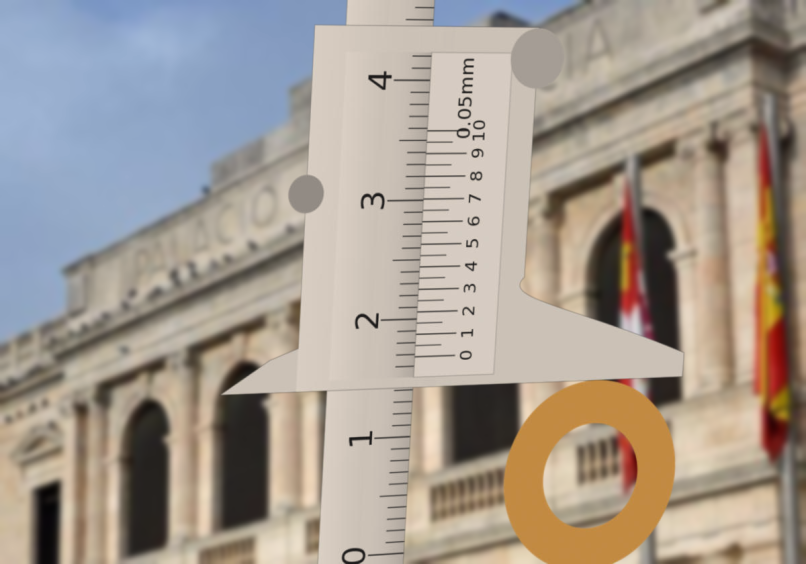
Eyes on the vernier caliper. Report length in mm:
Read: 16.8 mm
